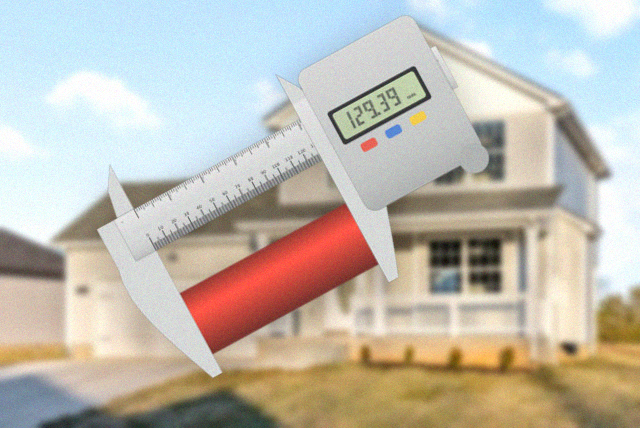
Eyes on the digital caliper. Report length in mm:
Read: 129.39 mm
